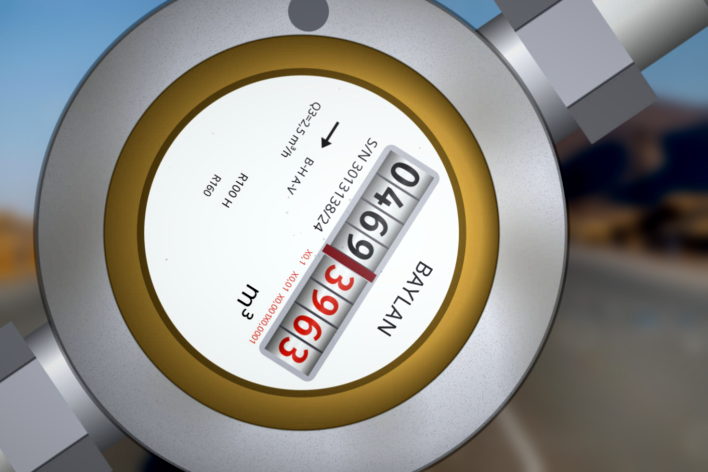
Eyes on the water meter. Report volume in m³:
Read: 469.3963 m³
